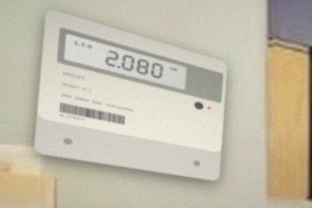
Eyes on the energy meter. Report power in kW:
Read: 2.080 kW
